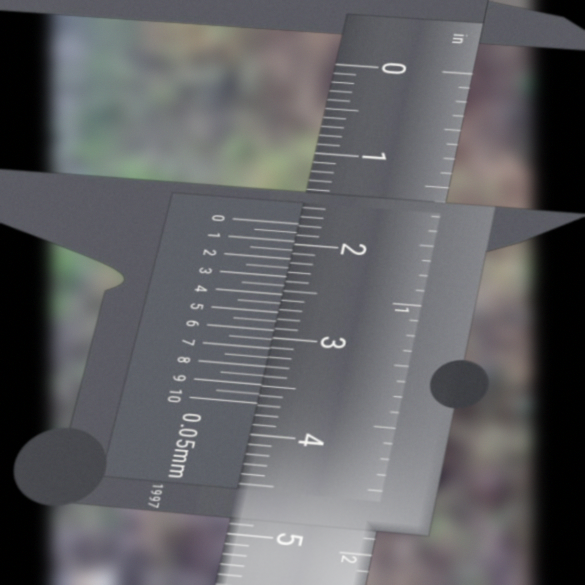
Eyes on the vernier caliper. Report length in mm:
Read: 17.8 mm
